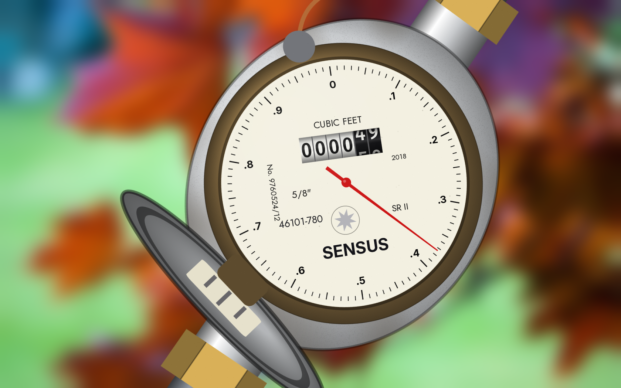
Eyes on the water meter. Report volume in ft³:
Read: 49.37 ft³
